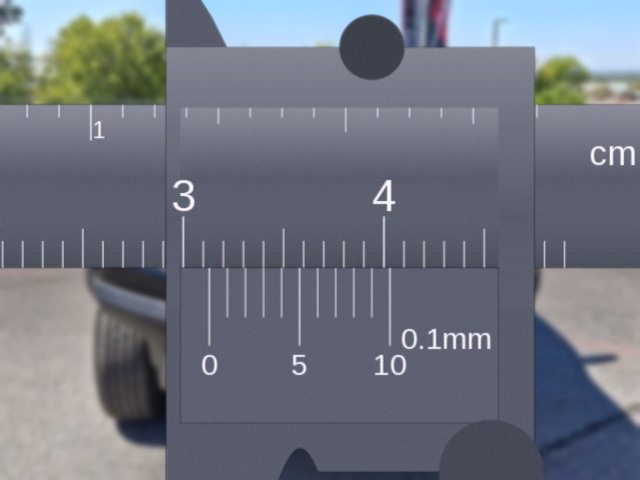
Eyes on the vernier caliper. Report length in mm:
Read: 31.3 mm
